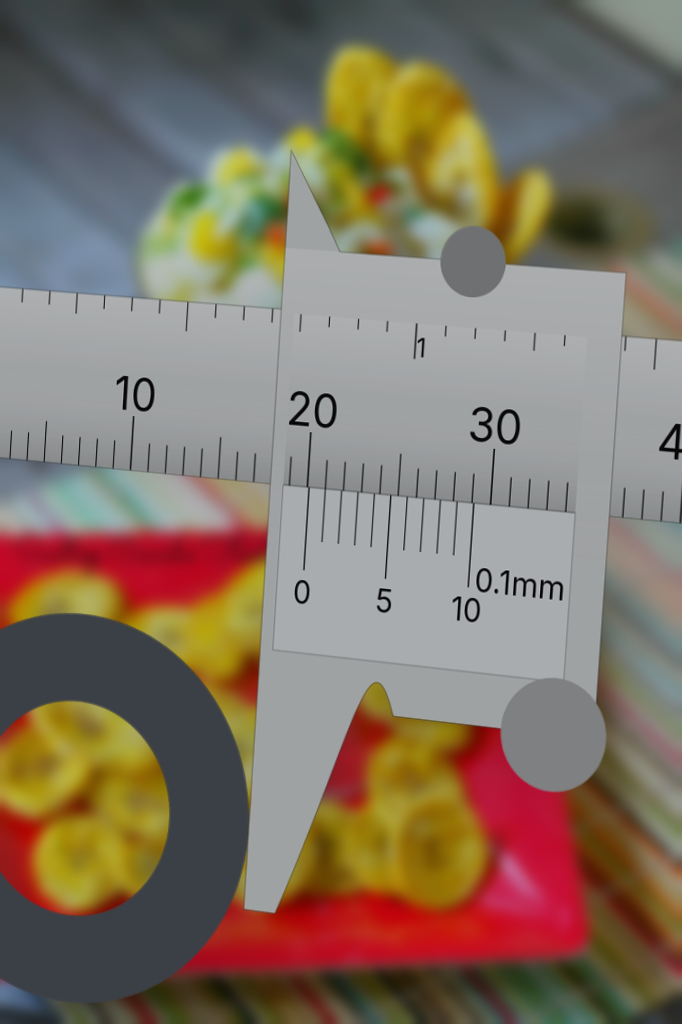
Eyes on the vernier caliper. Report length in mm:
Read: 20.1 mm
